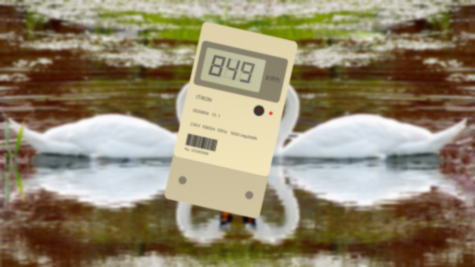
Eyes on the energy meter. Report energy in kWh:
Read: 849 kWh
